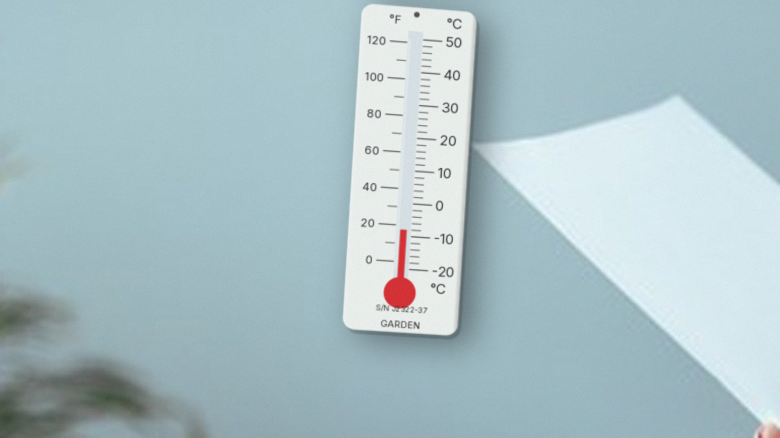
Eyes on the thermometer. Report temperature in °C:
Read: -8 °C
